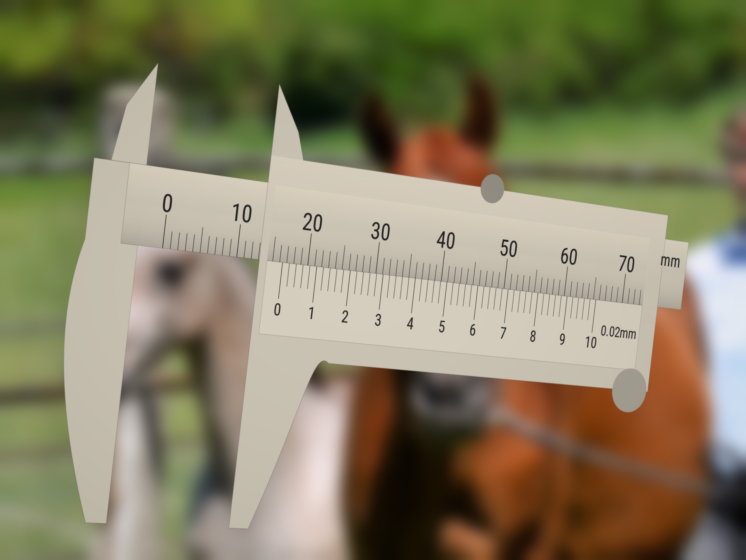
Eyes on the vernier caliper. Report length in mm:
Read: 16.4 mm
